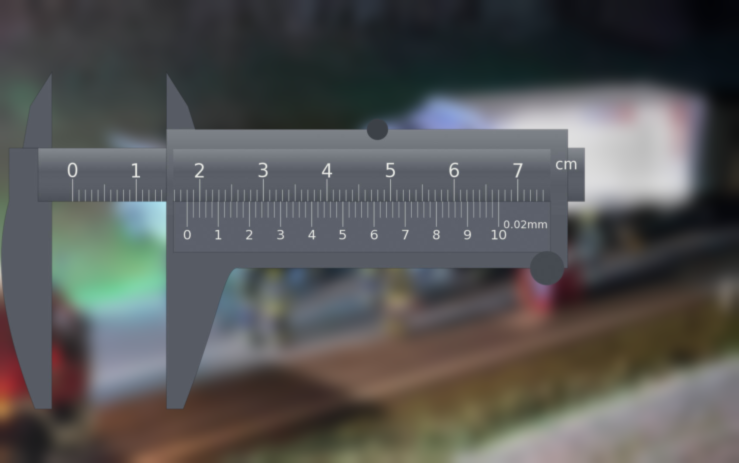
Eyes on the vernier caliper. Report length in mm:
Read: 18.0 mm
